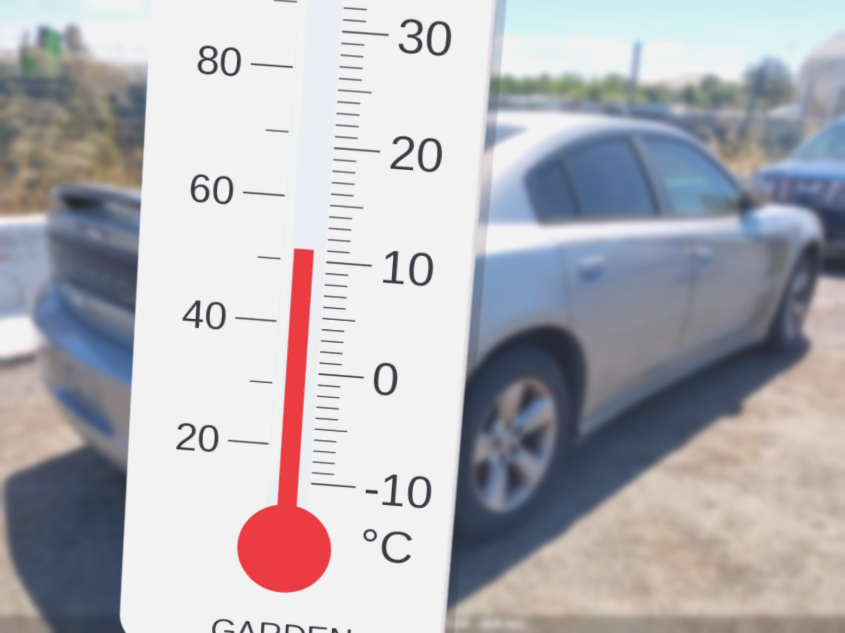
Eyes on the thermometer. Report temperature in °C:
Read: 11 °C
